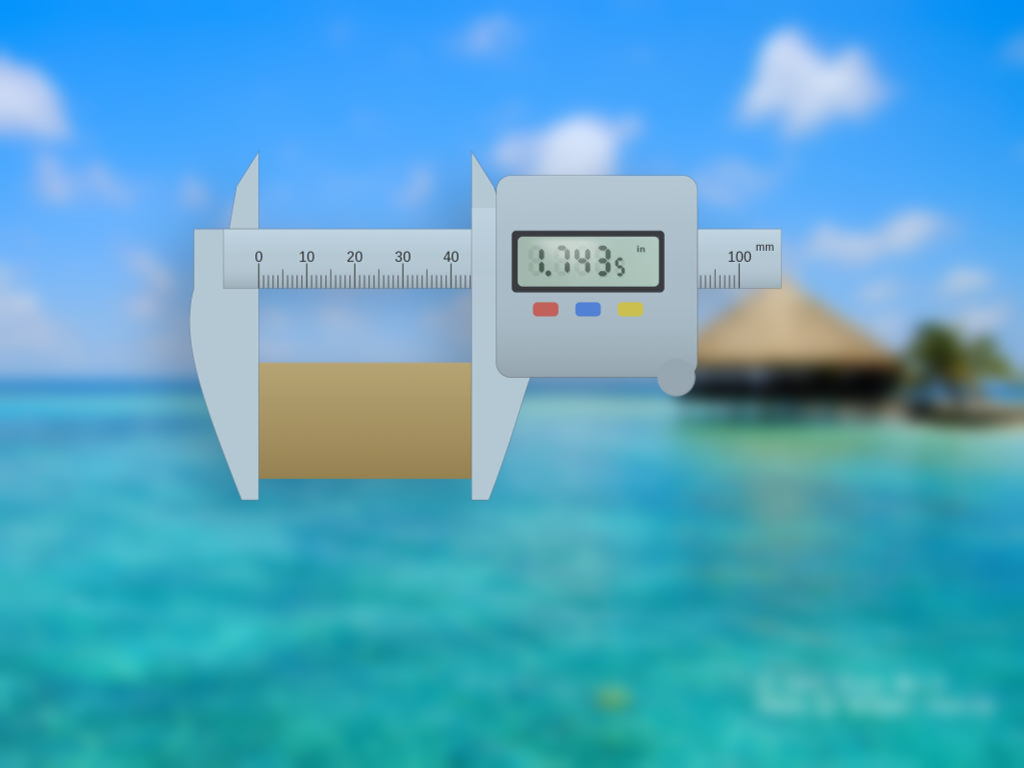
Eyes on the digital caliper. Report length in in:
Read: 1.7435 in
